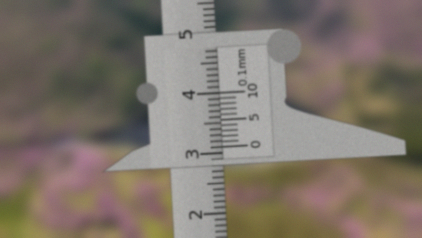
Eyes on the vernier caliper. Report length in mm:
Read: 31.0 mm
